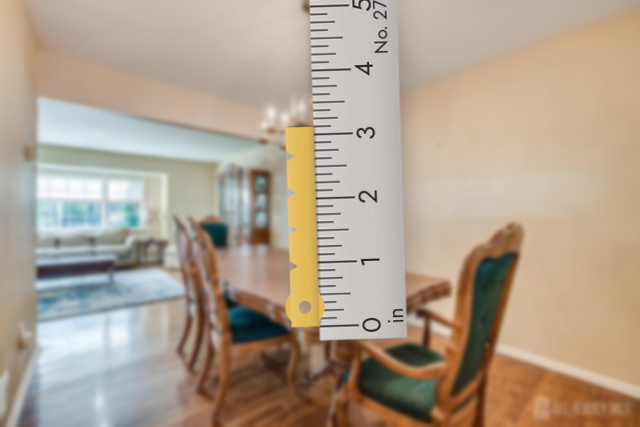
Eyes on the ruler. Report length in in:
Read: 3.125 in
